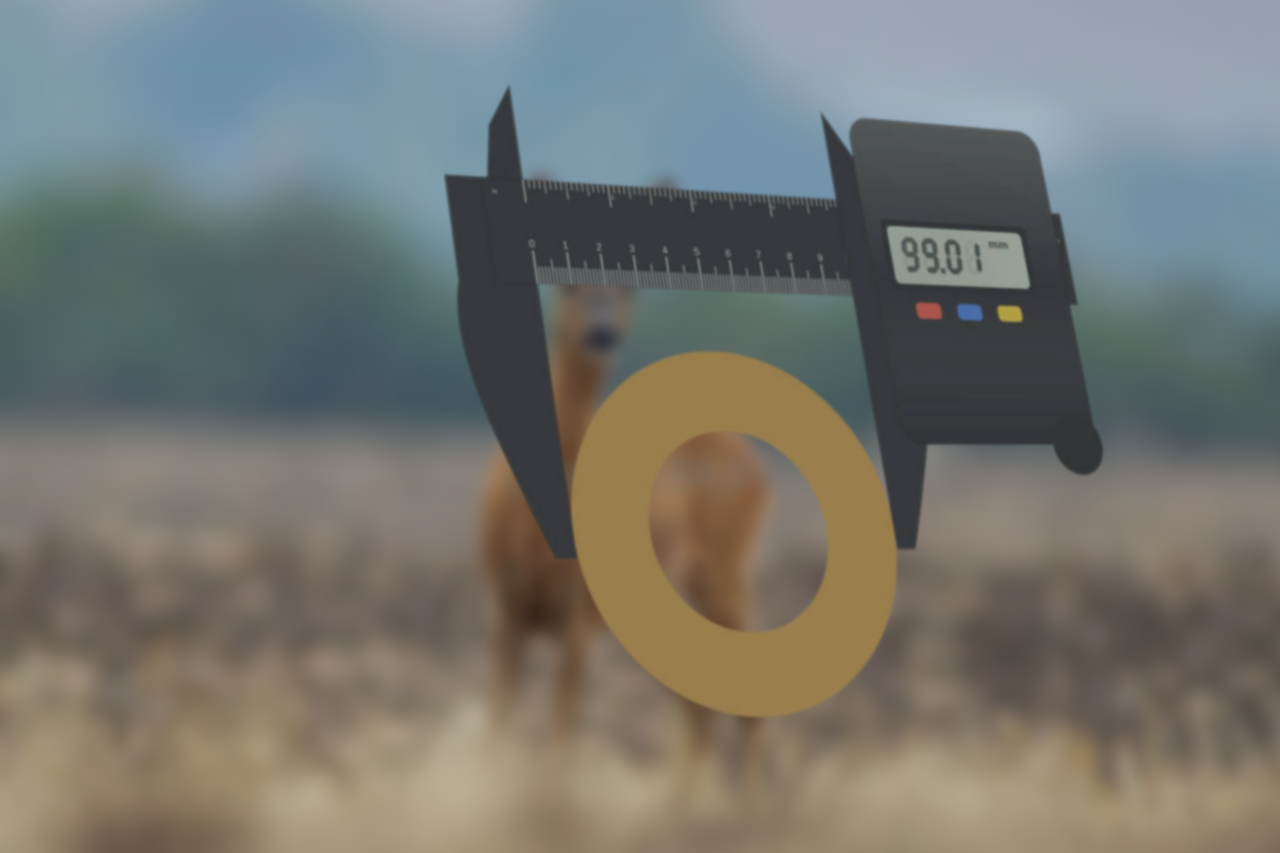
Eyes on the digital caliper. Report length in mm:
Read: 99.01 mm
